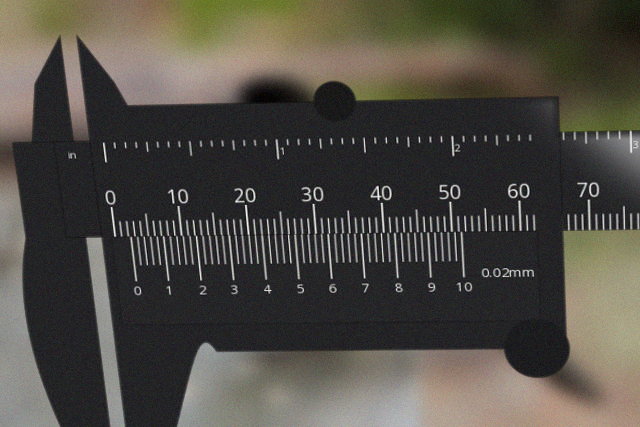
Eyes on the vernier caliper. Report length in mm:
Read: 2.4 mm
